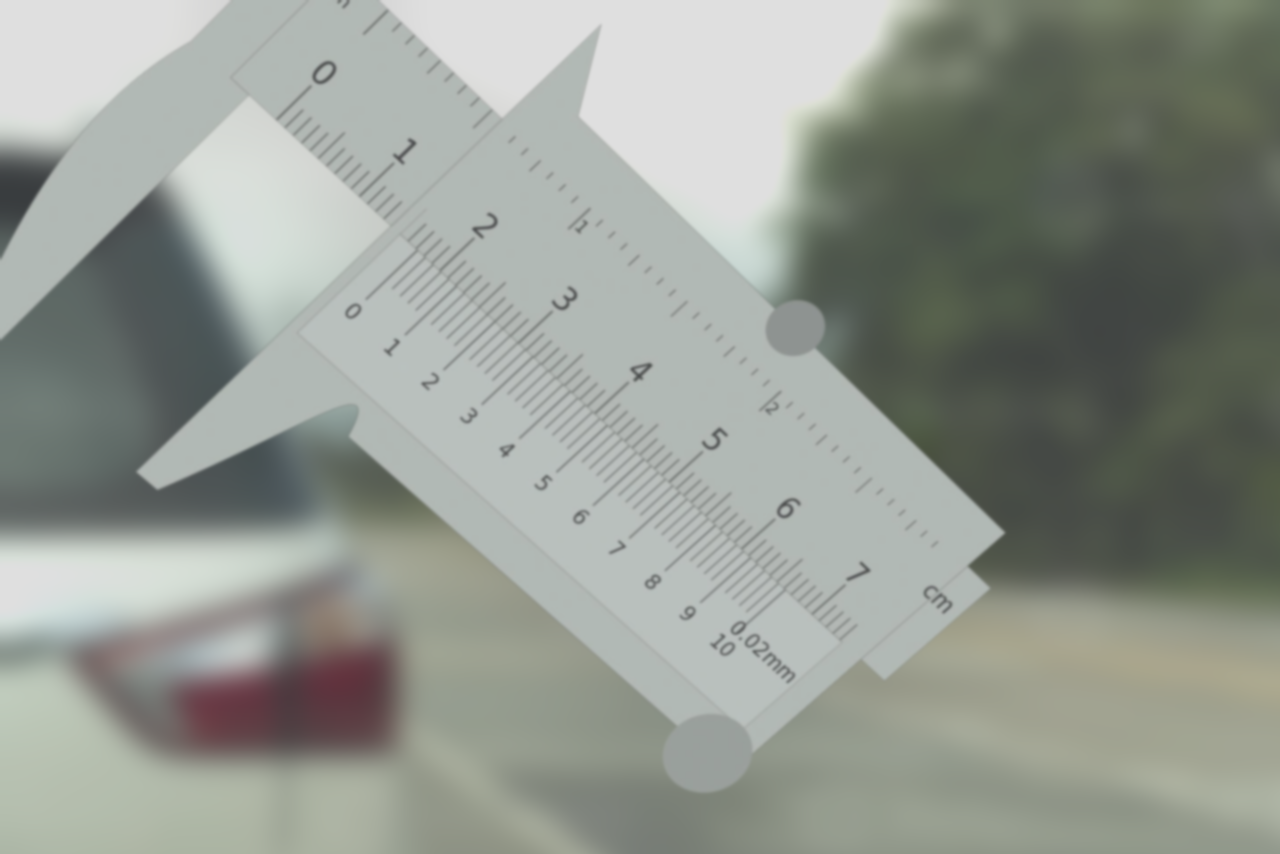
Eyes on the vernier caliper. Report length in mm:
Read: 17.2 mm
